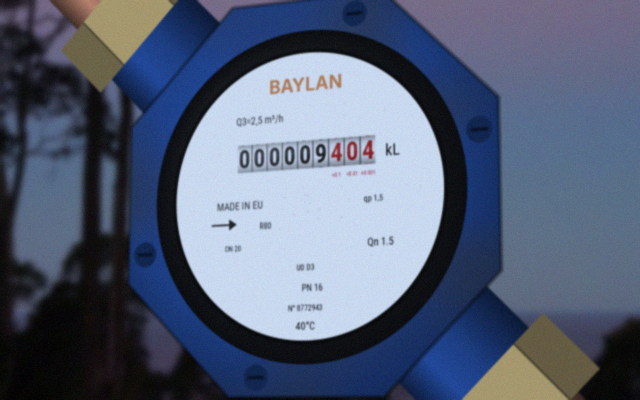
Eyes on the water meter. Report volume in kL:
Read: 9.404 kL
